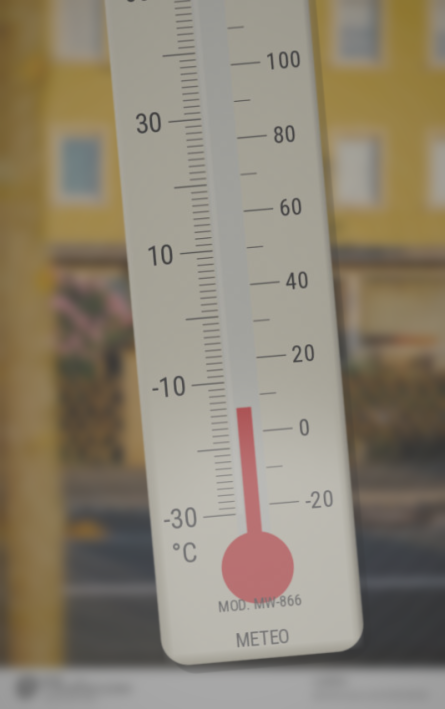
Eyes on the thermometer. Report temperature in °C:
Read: -14 °C
